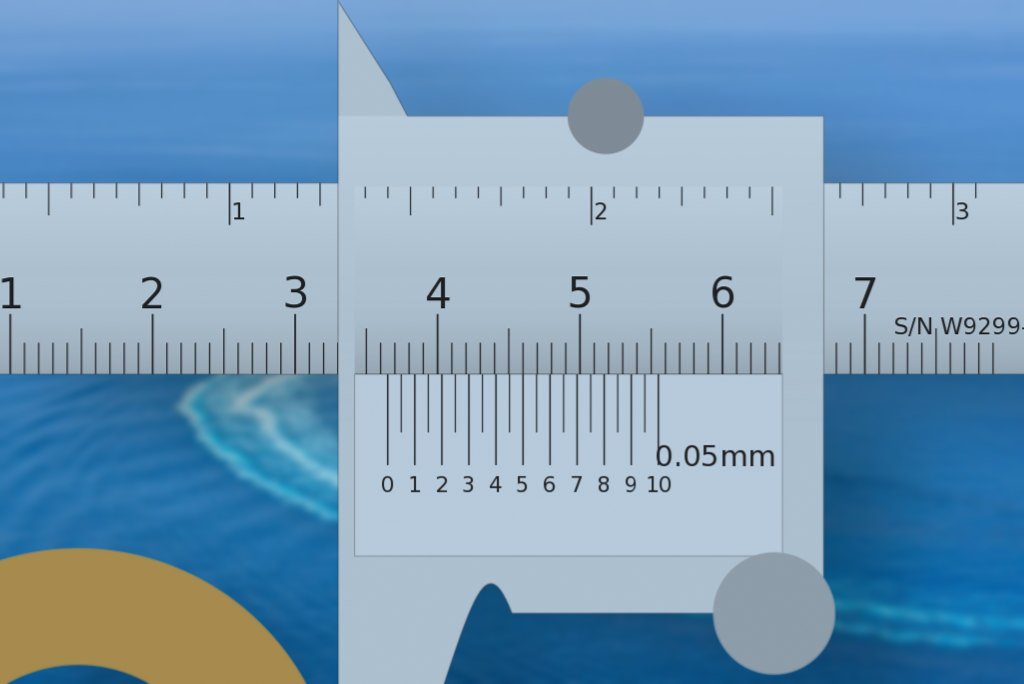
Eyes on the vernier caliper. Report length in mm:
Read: 36.5 mm
